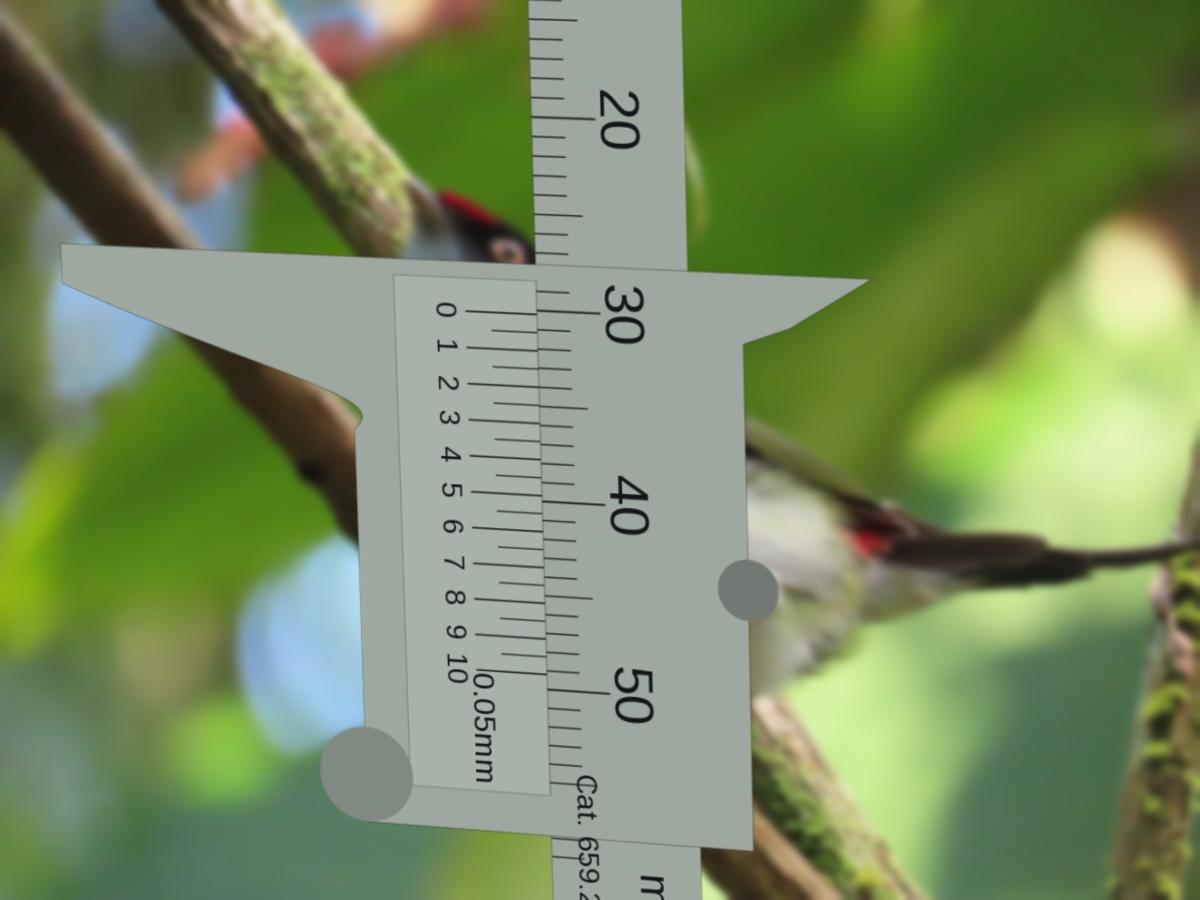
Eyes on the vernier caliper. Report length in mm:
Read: 30.2 mm
